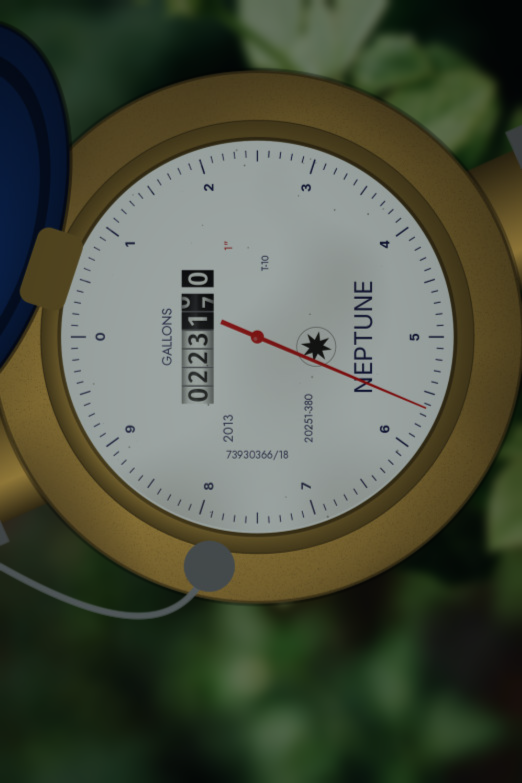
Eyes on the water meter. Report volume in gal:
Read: 223165.6 gal
